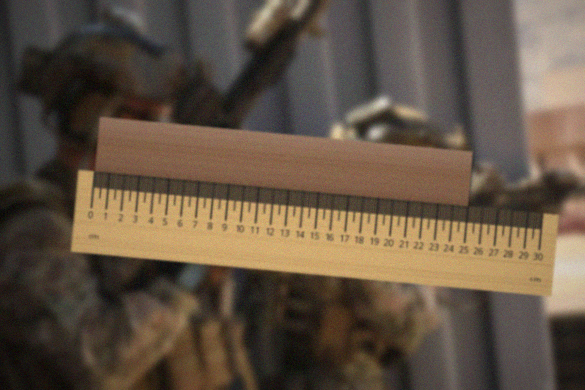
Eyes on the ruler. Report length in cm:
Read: 25 cm
